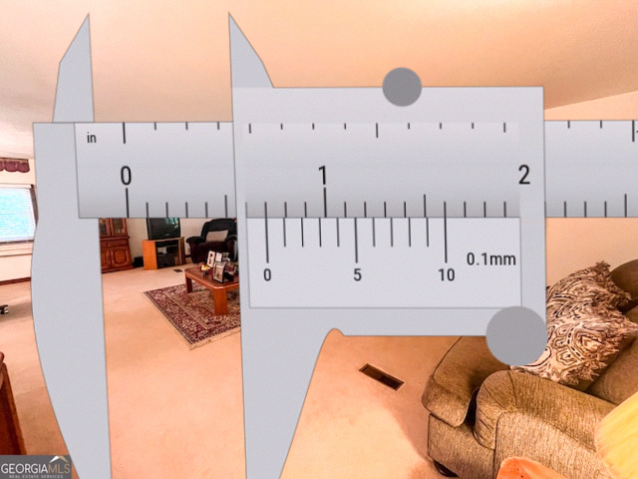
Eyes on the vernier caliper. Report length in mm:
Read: 7.0 mm
